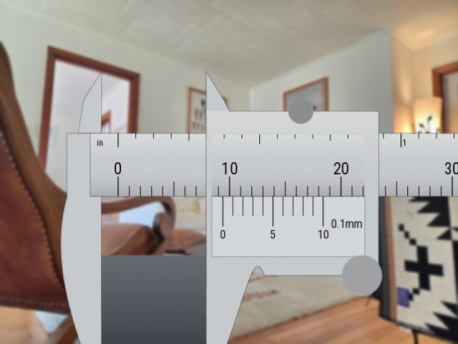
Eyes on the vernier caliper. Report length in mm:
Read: 9.4 mm
